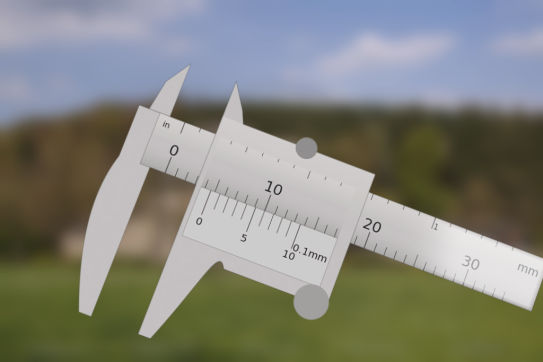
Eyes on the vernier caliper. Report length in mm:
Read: 4.6 mm
